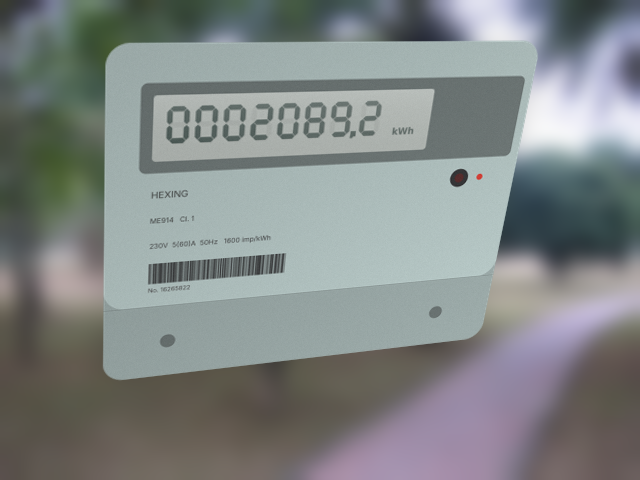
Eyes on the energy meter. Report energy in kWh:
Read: 2089.2 kWh
